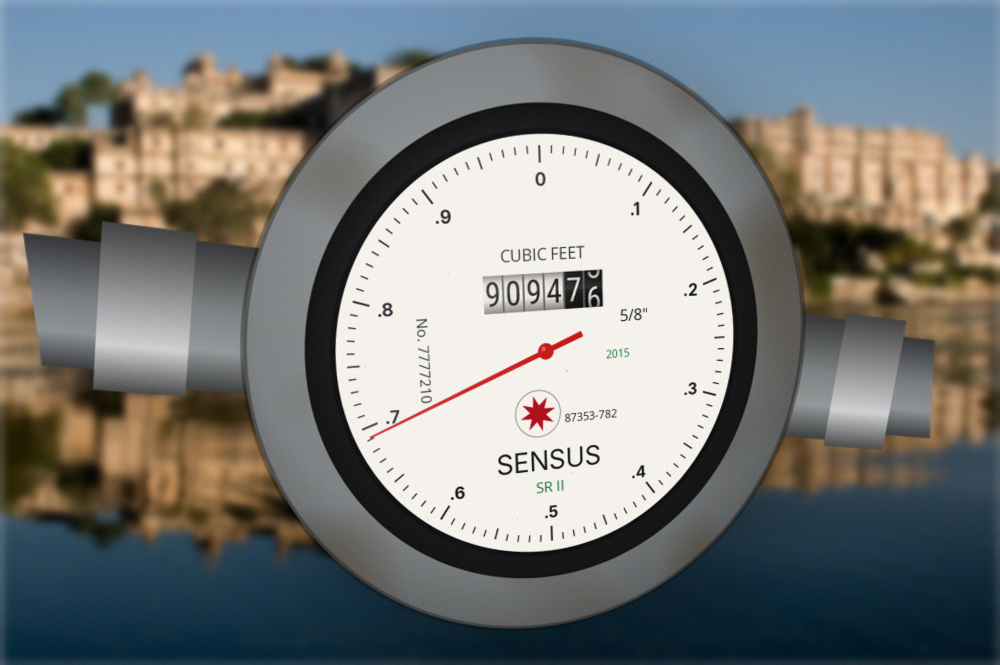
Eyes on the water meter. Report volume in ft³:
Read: 909475.69 ft³
